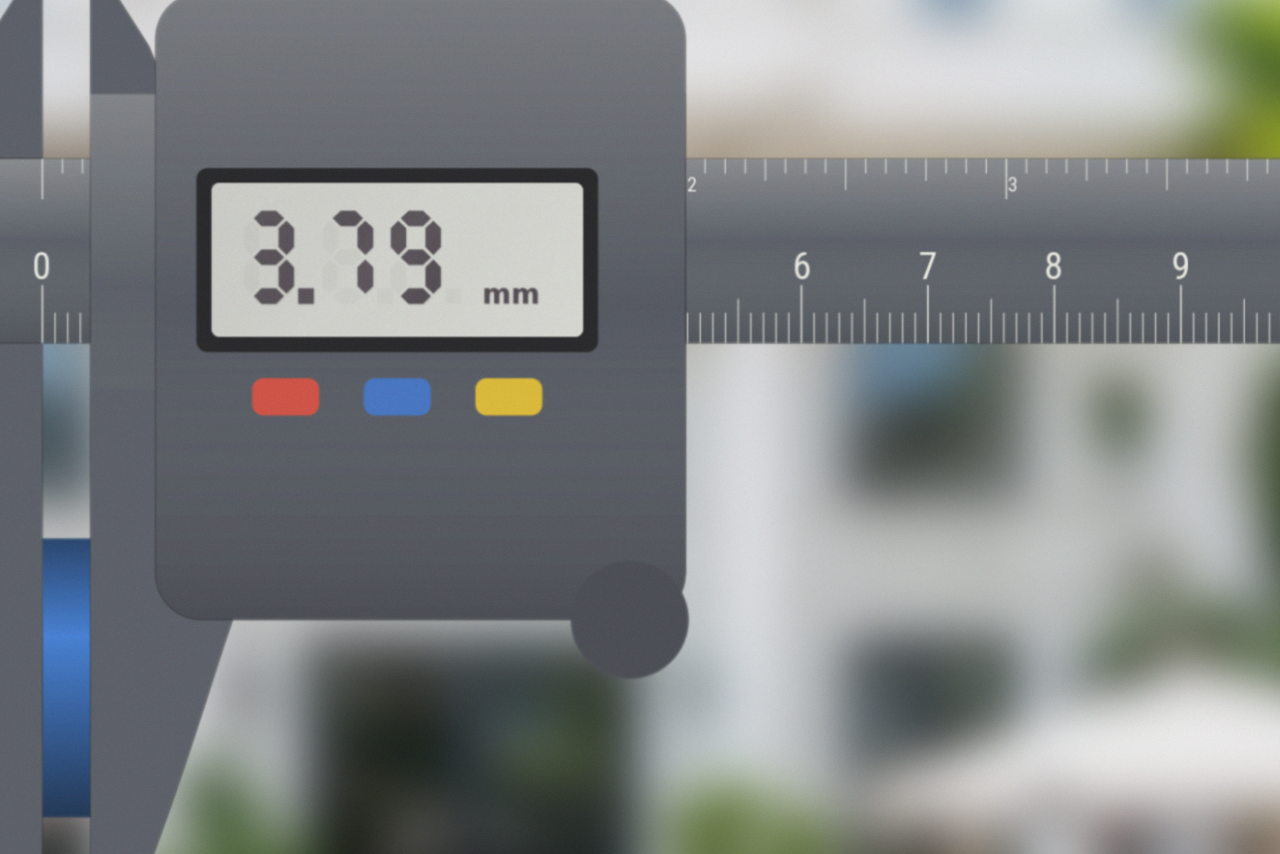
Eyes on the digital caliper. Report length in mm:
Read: 3.79 mm
